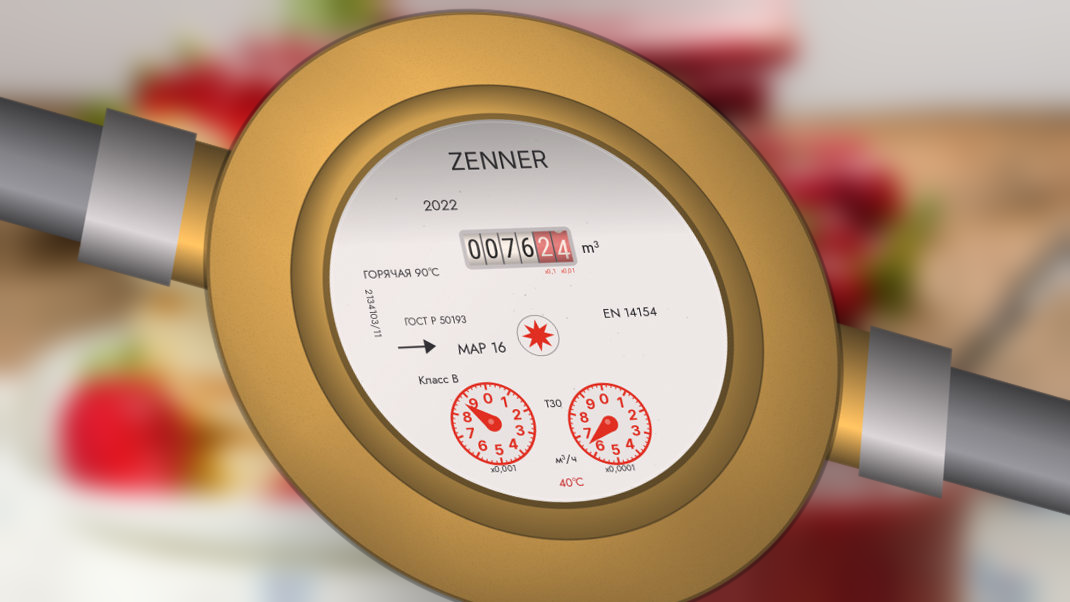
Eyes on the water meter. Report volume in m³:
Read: 76.2386 m³
